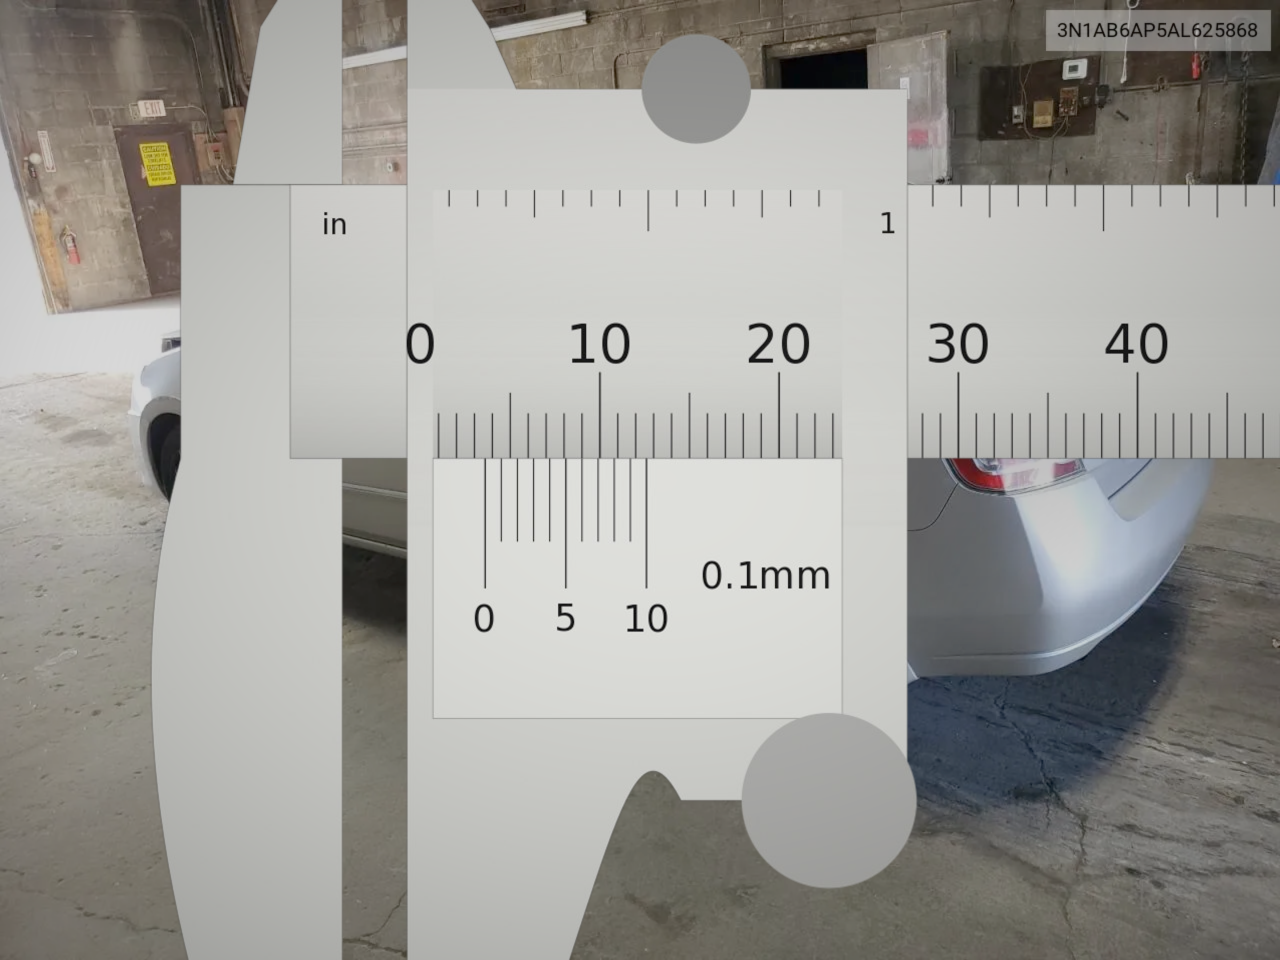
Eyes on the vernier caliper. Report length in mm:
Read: 3.6 mm
